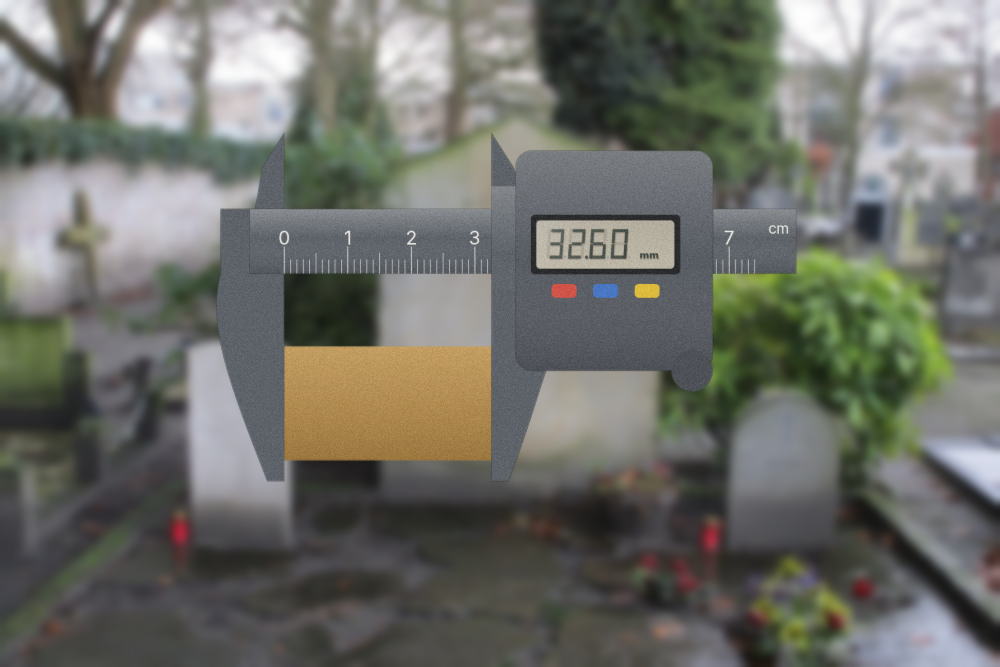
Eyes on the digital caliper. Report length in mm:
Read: 32.60 mm
